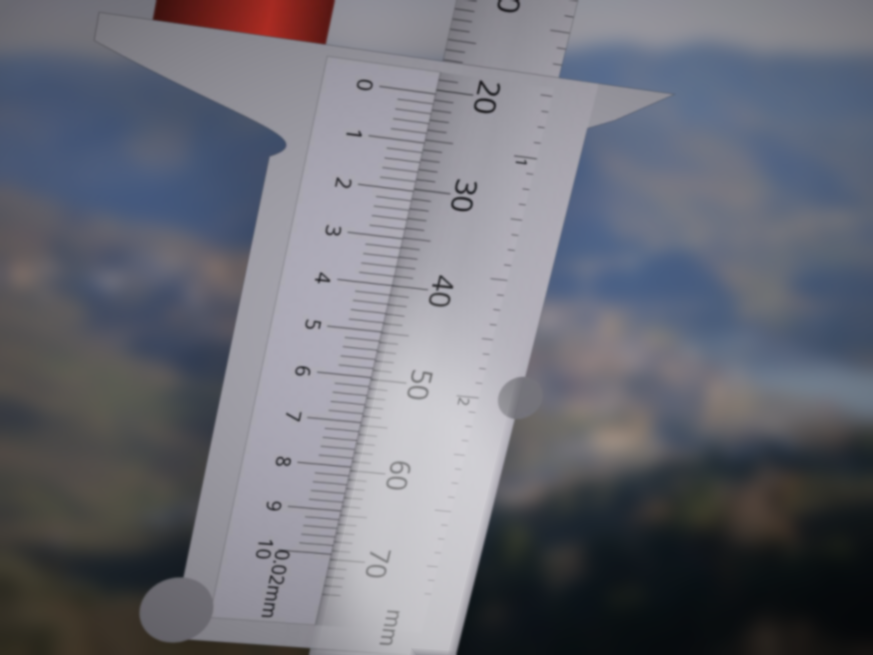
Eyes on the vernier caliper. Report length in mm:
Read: 20.4 mm
